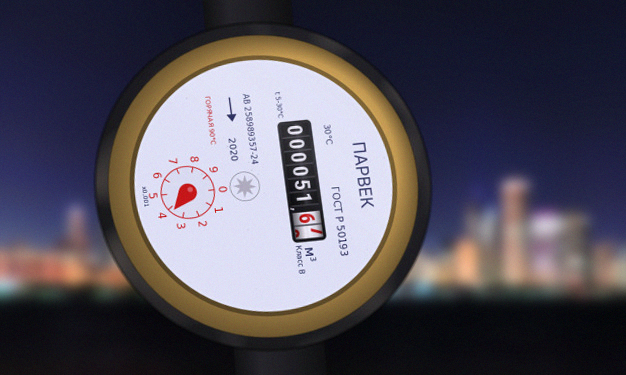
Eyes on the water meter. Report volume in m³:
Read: 51.673 m³
